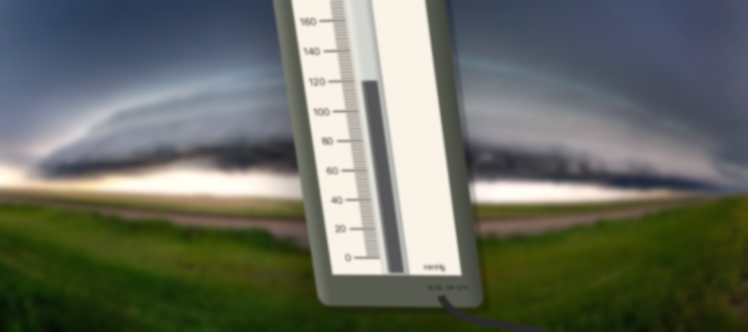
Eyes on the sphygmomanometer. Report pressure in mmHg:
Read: 120 mmHg
